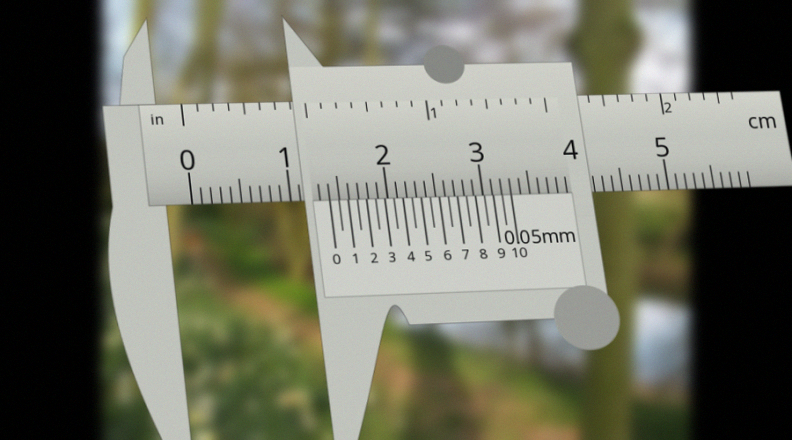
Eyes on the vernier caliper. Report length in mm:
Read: 14.0 mm
